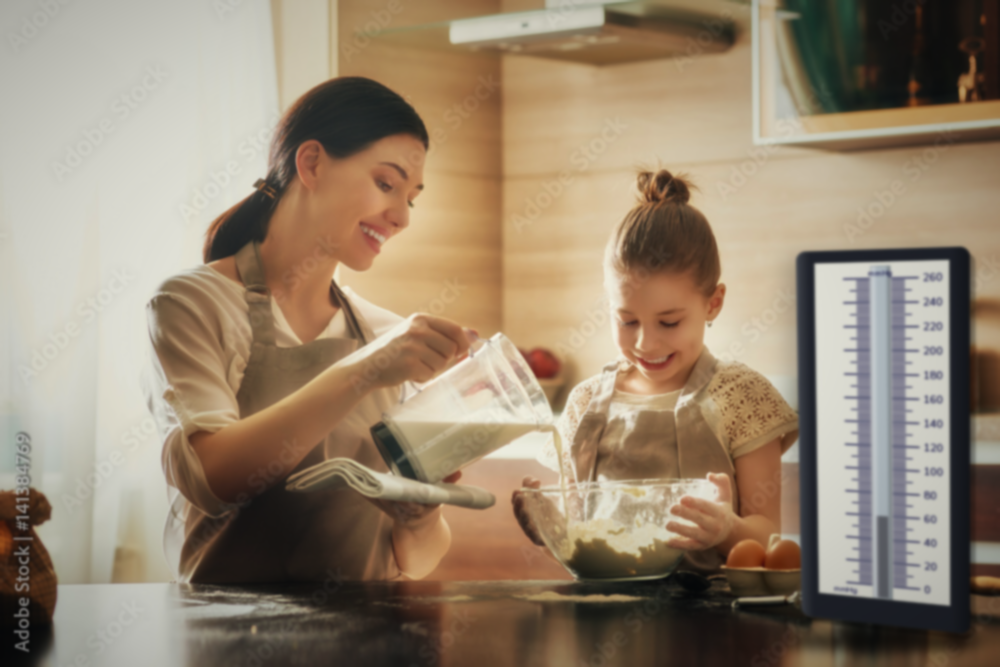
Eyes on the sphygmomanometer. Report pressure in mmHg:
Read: 60 mmHg
